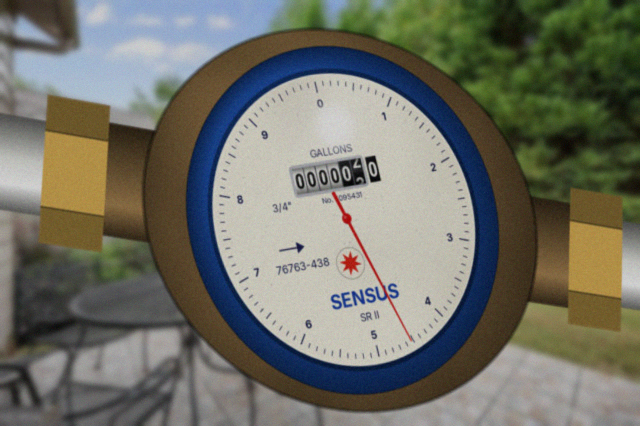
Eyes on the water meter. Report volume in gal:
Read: 24.5 gal
